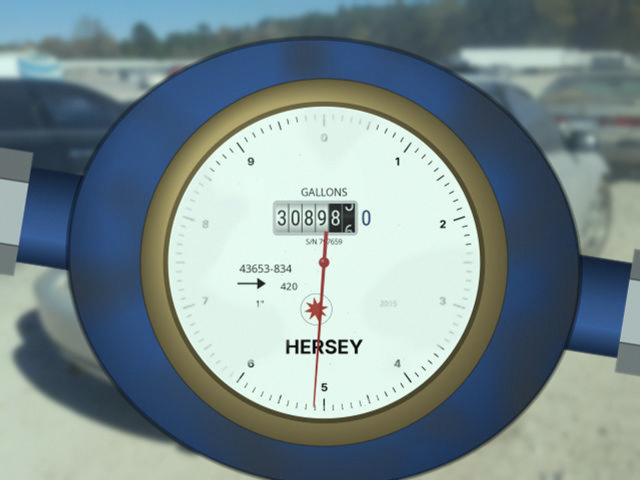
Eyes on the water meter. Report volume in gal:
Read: 3089855.1 gal
